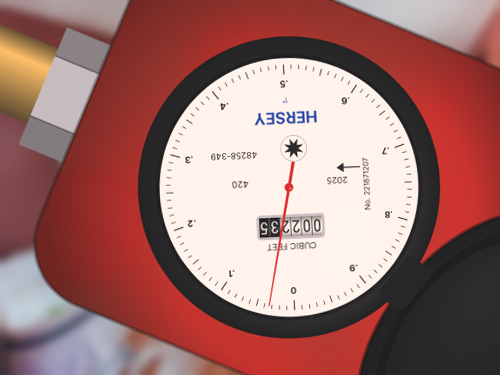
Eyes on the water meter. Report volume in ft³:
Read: 2235.03 ft³
